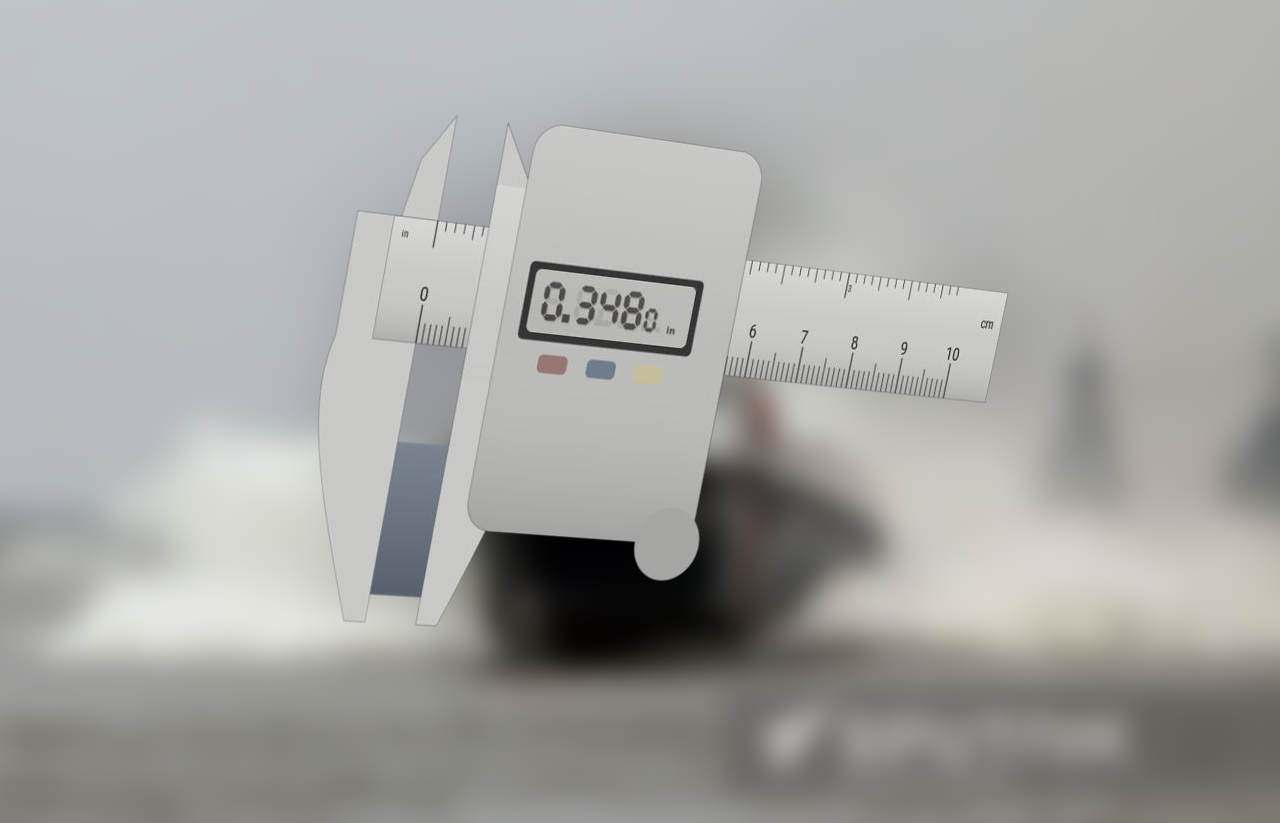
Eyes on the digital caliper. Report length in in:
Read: 0.3480 in
